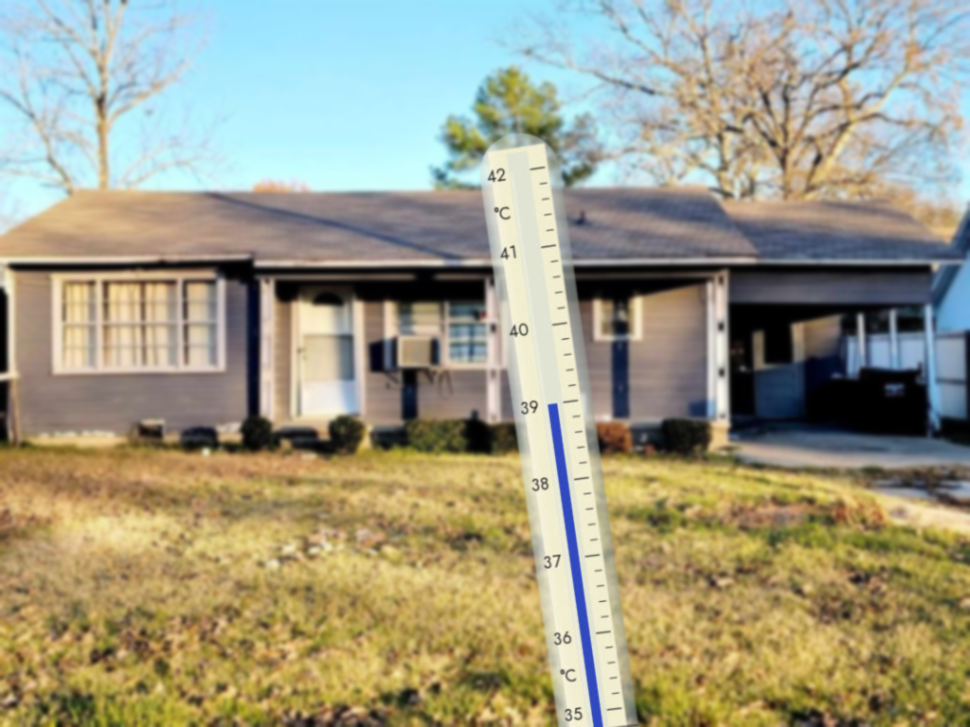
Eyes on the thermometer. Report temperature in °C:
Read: 39 °C
